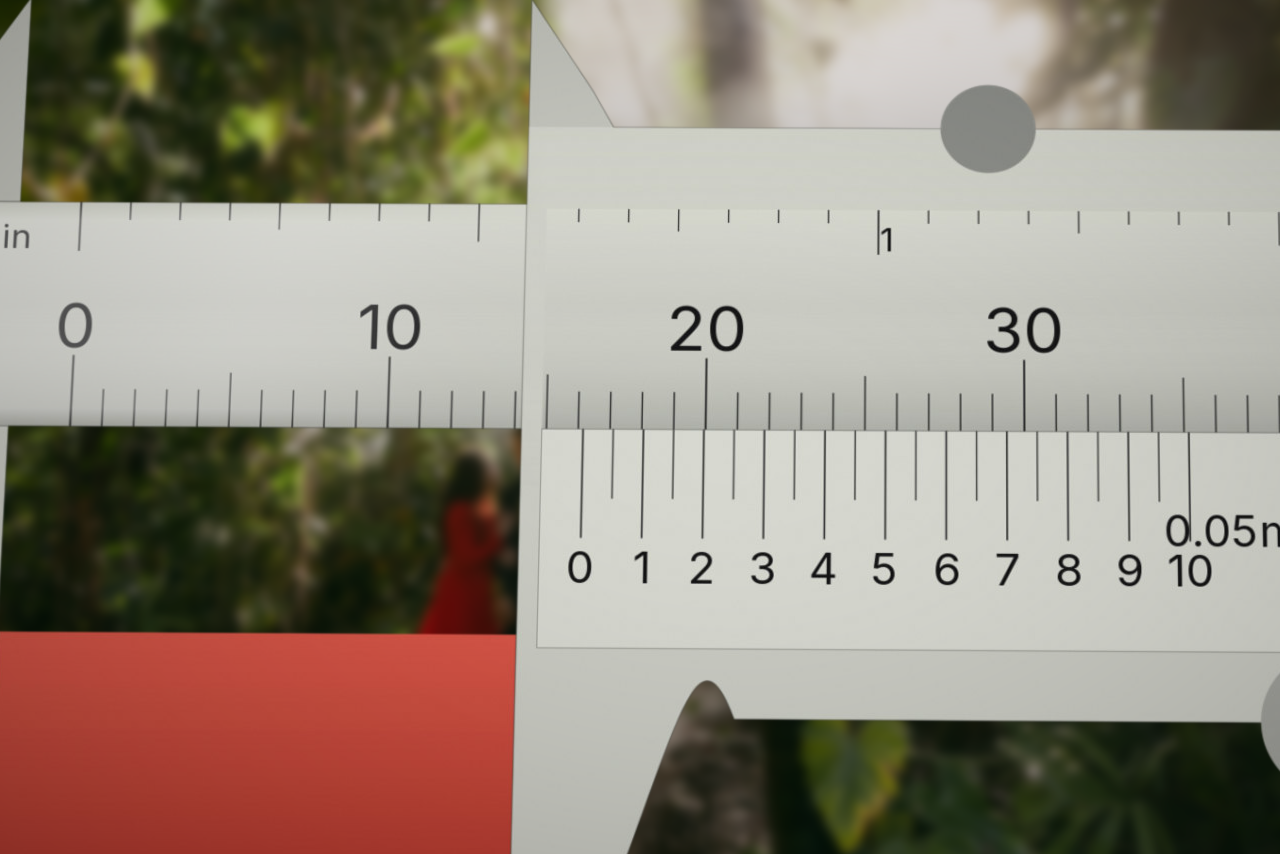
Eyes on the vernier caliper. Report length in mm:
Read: 16.15 mm
